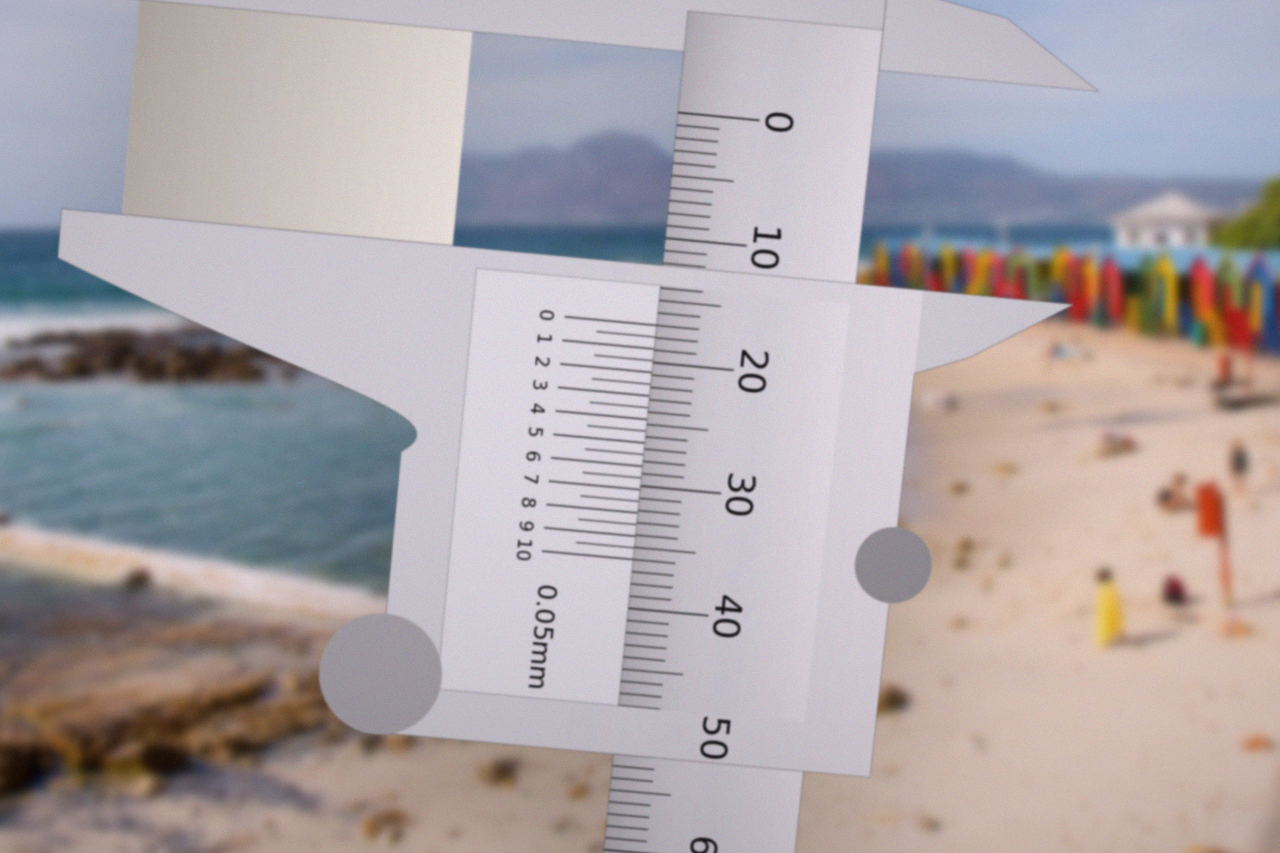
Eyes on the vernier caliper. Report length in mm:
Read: 17.0 mm
